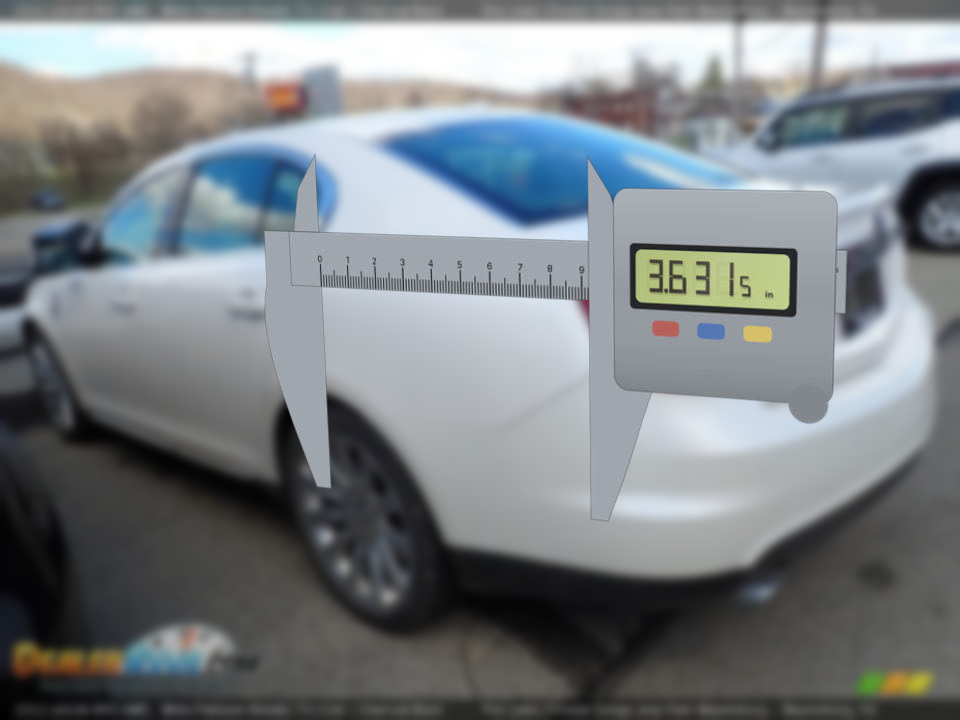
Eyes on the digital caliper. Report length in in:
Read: 3.6315 in
